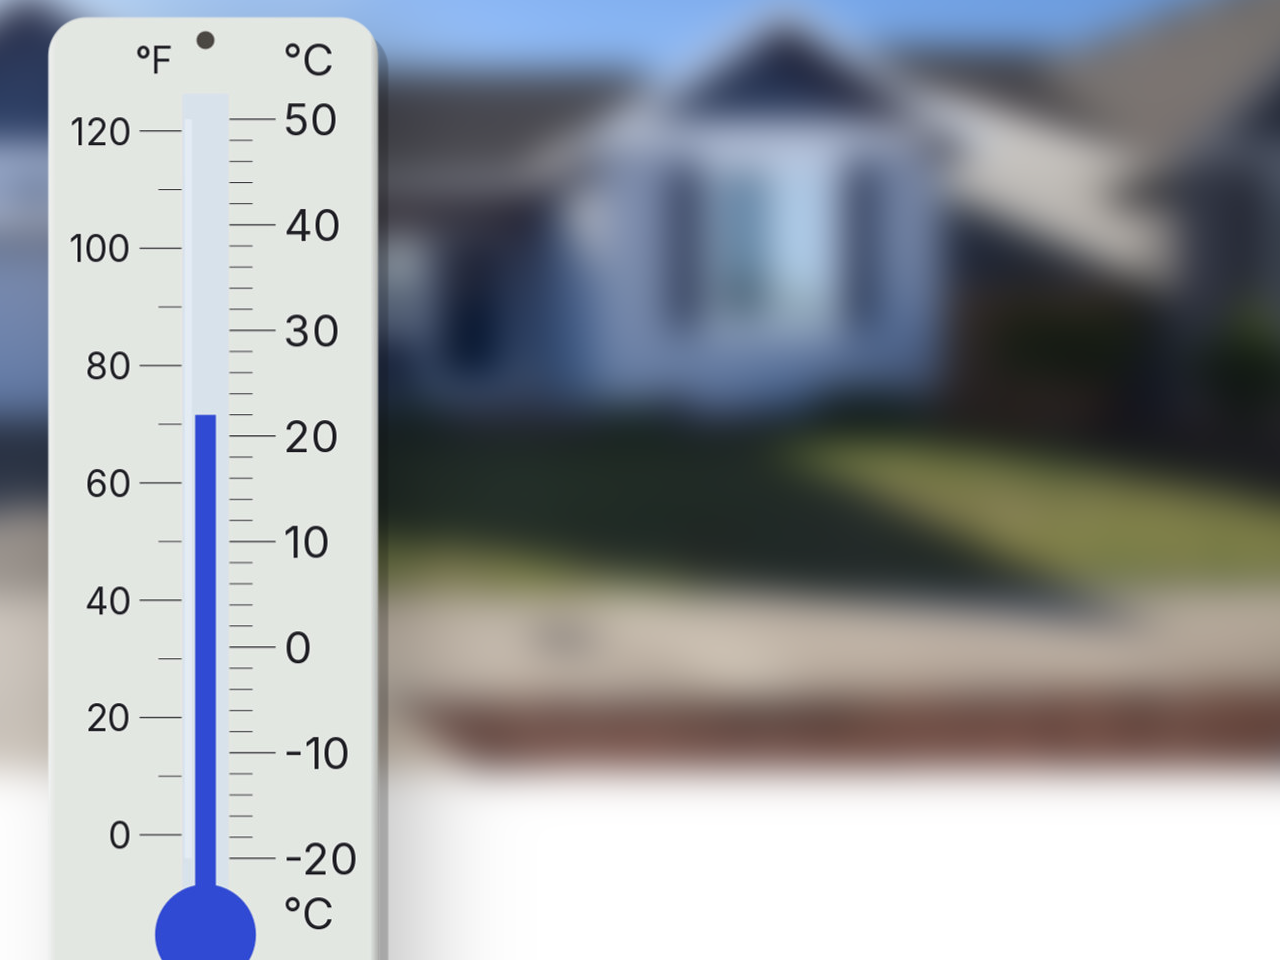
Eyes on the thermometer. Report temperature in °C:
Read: 22 °C
